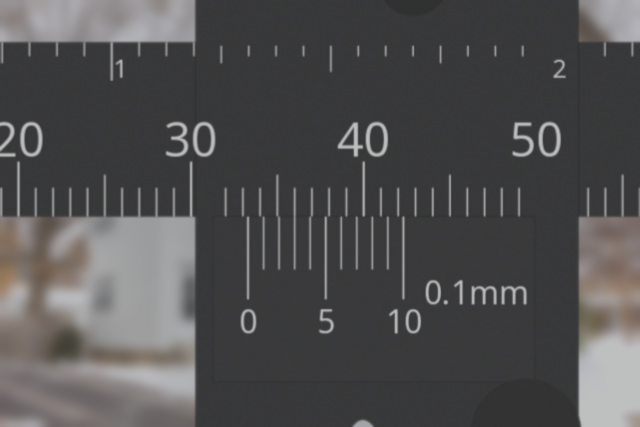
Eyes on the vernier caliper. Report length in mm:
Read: 33.3 mm
